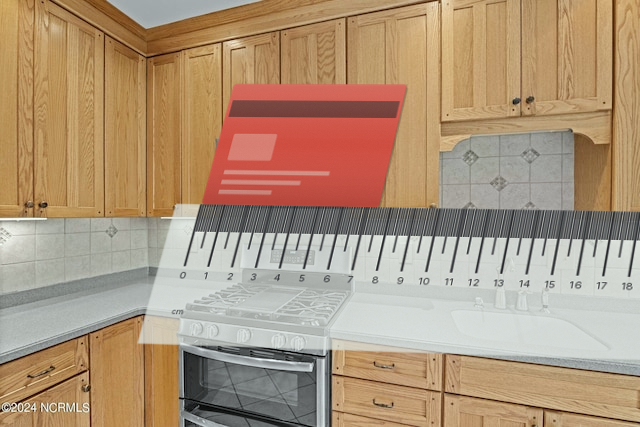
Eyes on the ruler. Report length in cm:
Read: 7.5 cm
